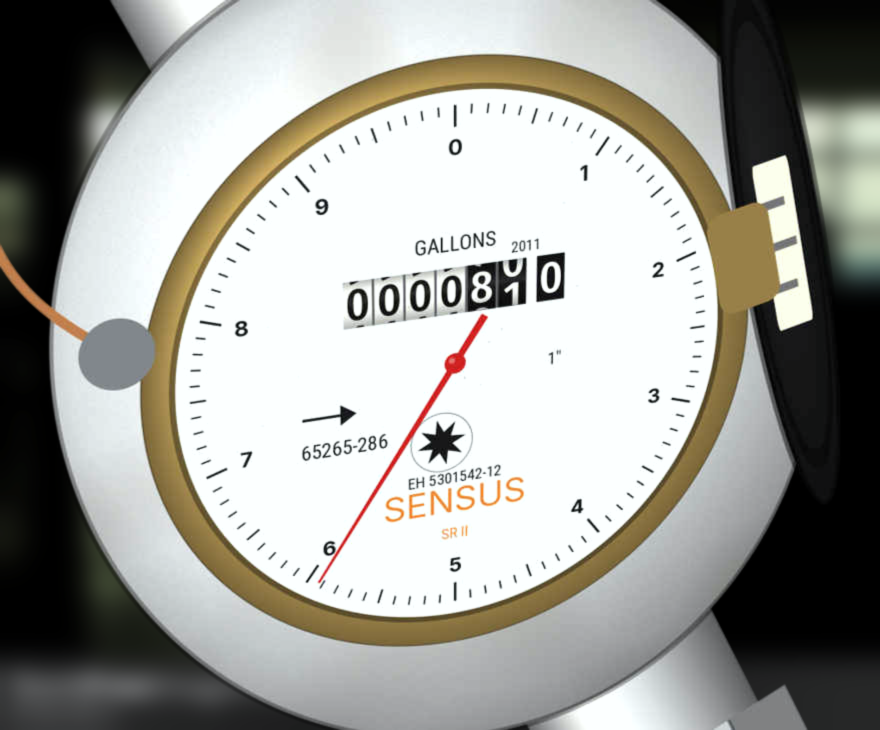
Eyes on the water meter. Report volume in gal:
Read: 805.9 gal
